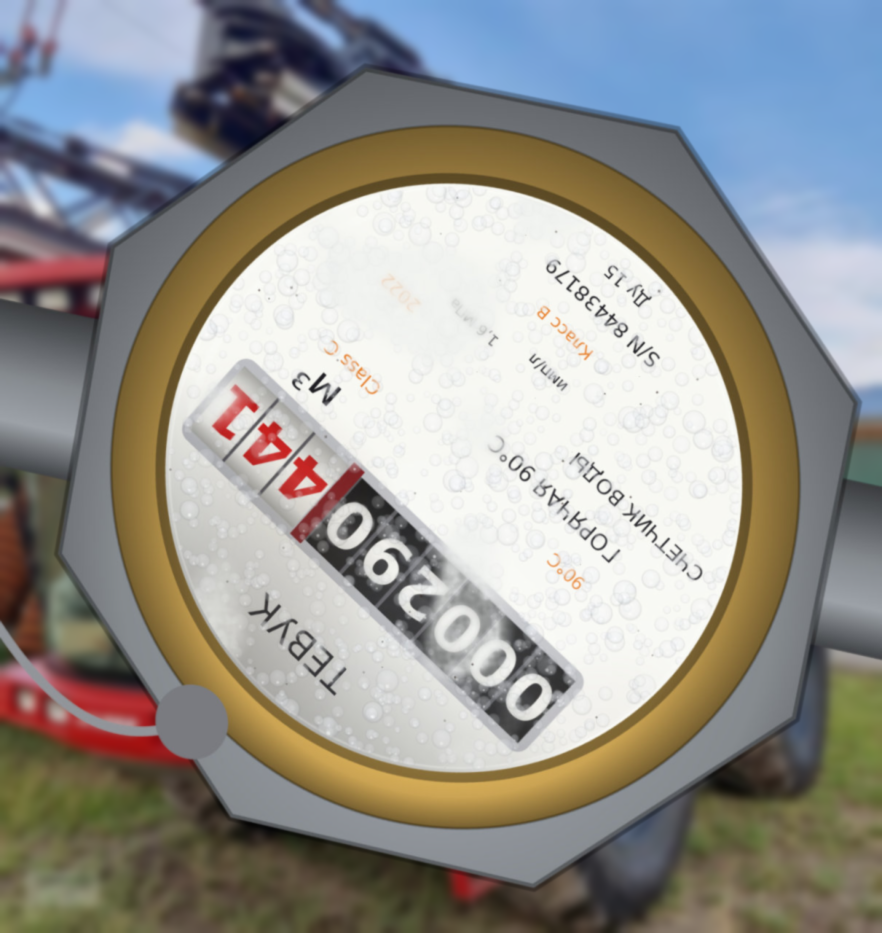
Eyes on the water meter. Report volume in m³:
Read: 290.441 m³
